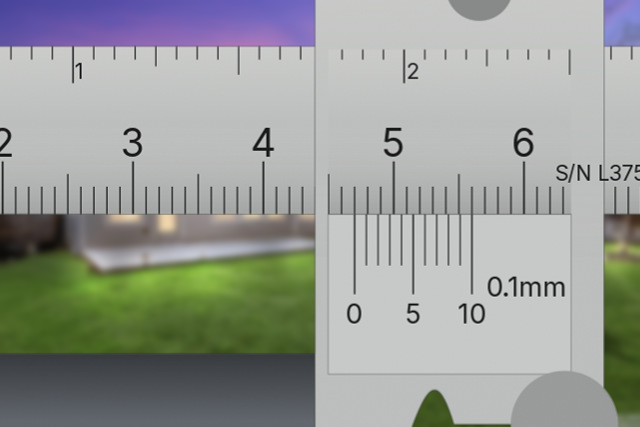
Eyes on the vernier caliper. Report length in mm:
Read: 47.0 mm
